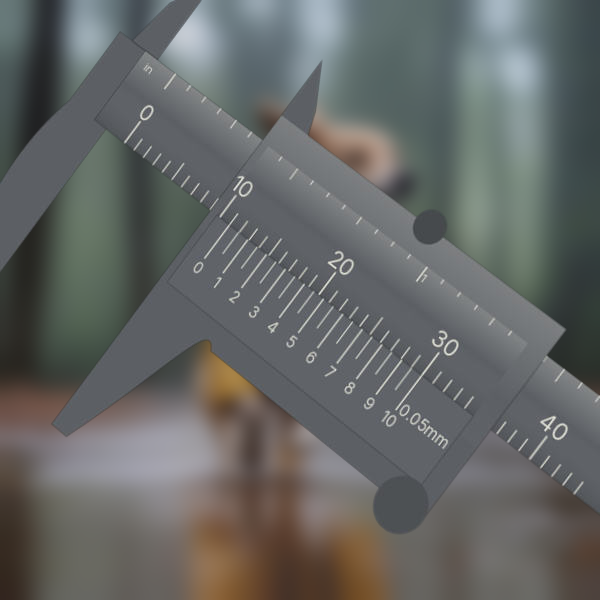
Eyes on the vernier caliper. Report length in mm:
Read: 11.0 mm
